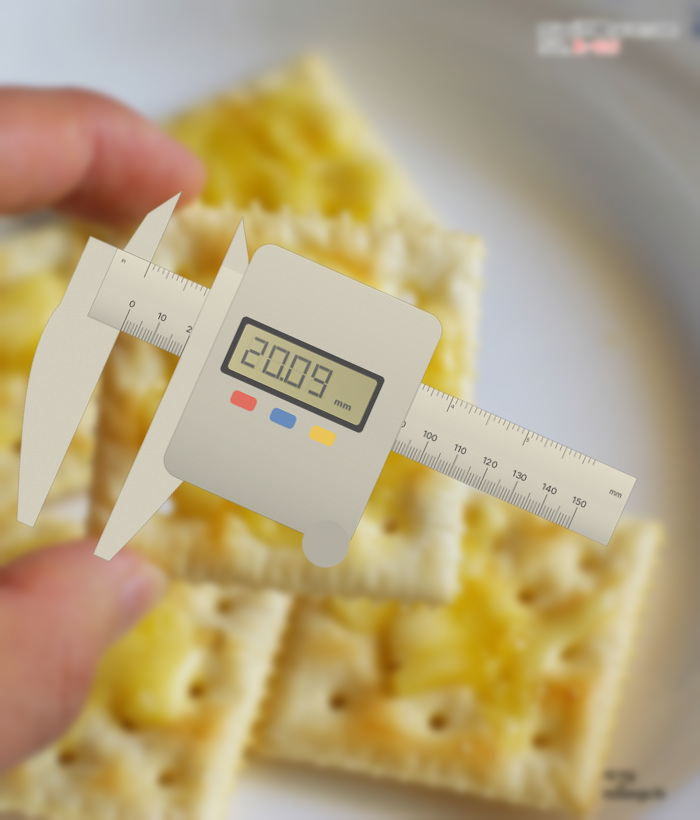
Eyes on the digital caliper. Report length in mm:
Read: 20.09 mm
